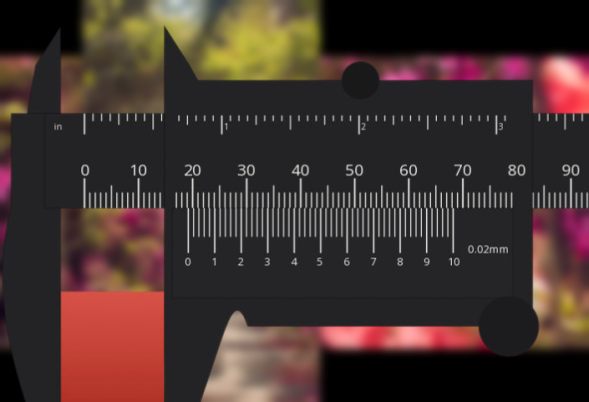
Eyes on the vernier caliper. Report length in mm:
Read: 19.2 mm
